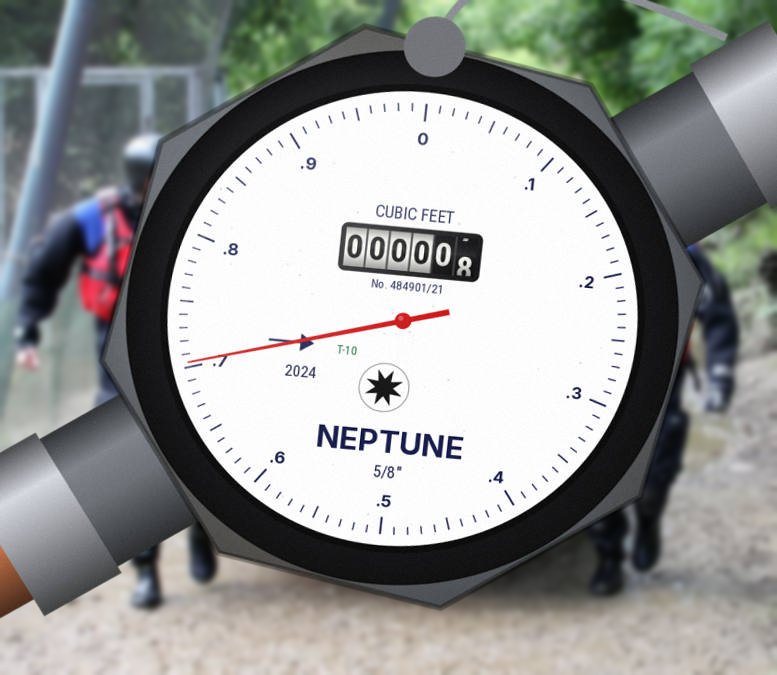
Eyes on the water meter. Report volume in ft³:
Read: 7.70 ft³
